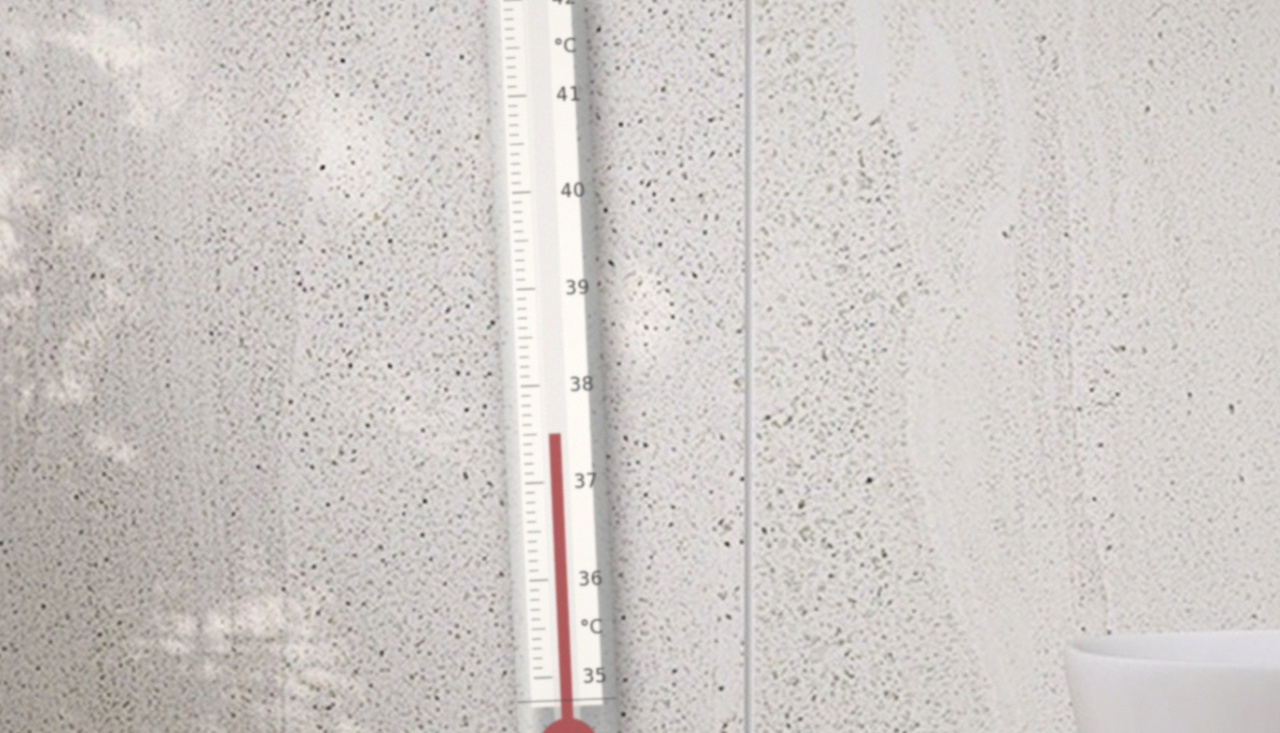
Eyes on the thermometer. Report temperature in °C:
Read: 37.5 °C
